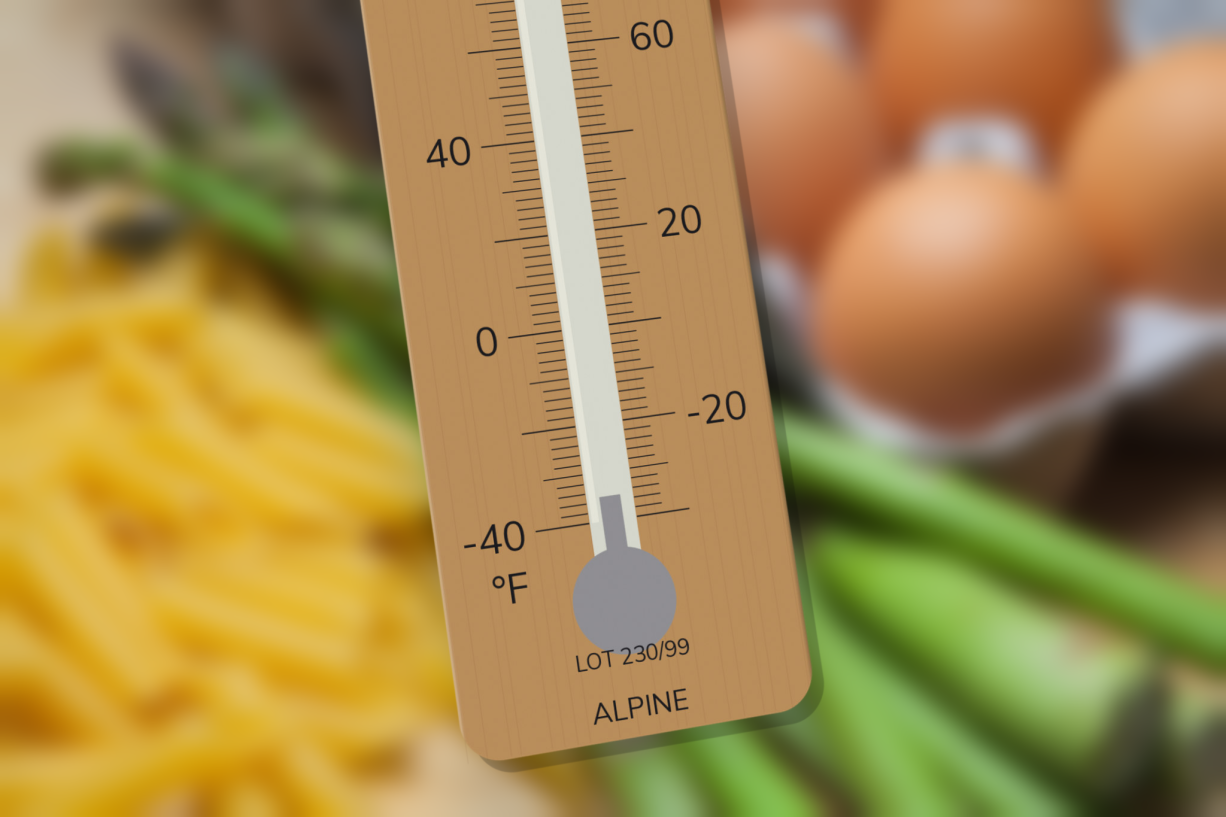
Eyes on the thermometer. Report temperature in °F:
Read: -35 °F
